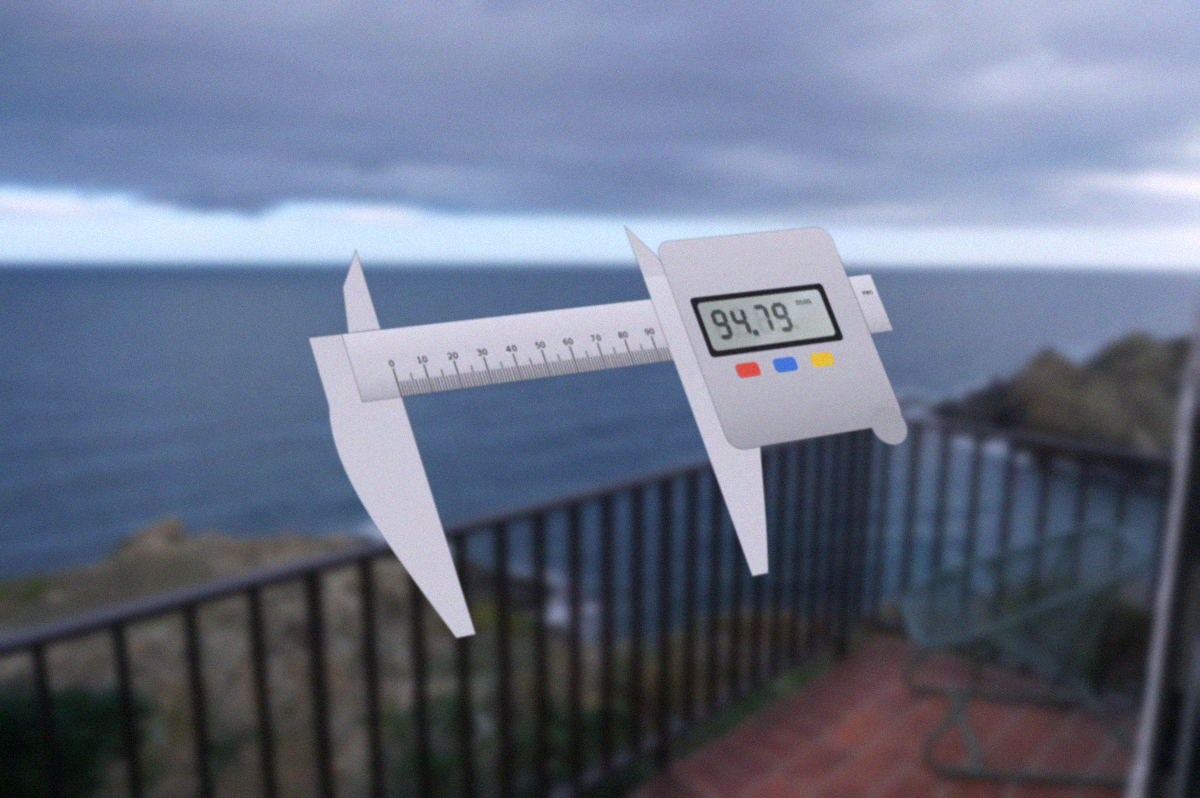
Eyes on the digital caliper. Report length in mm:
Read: 94.79 mm
